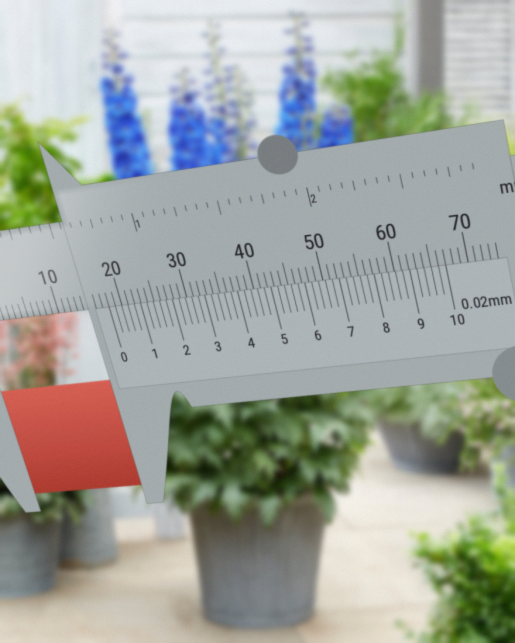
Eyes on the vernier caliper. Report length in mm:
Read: 18.0 mm
